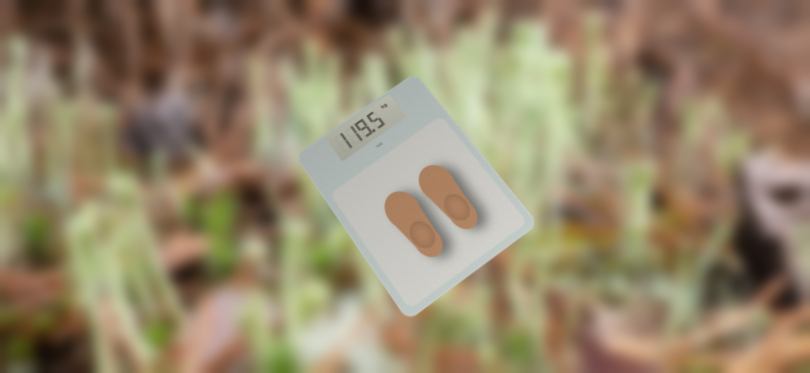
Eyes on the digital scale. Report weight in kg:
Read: 119.5 kg
